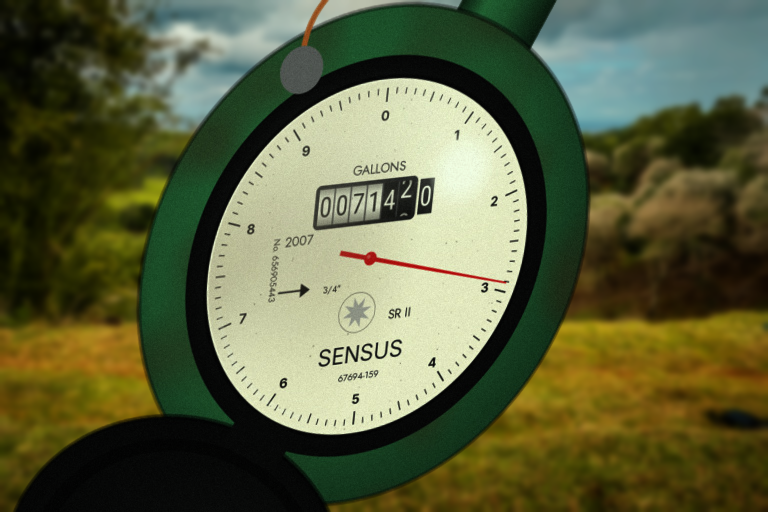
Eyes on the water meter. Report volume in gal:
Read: 71422.9 gal
